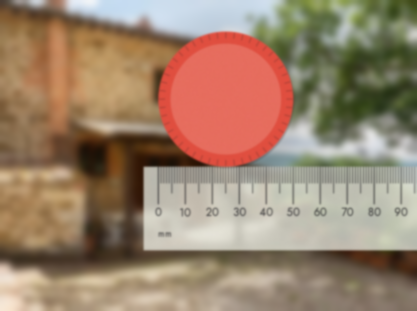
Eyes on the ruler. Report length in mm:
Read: 50 mm
